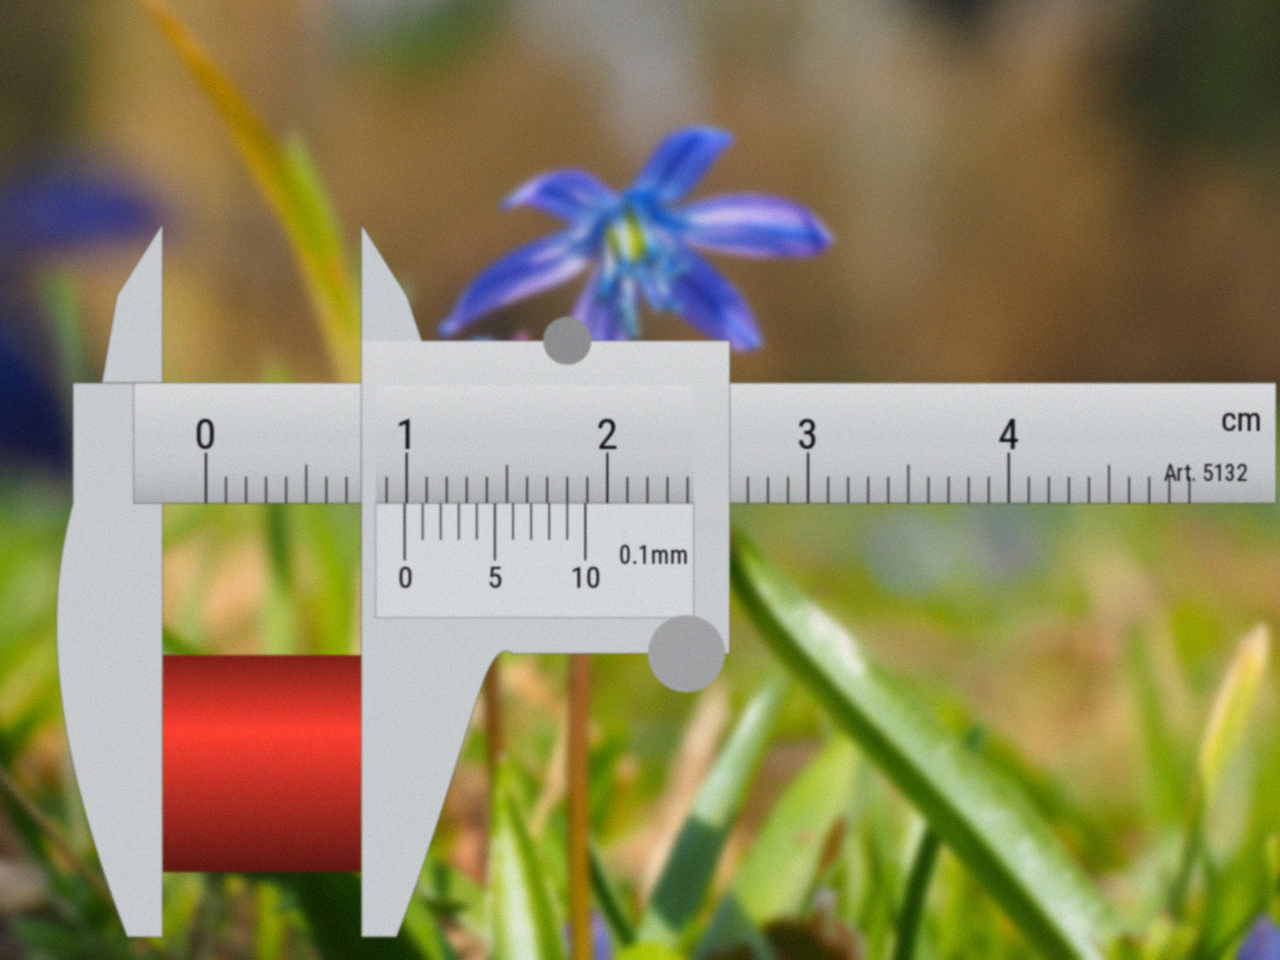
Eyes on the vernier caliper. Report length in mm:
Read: 9.9 mm
